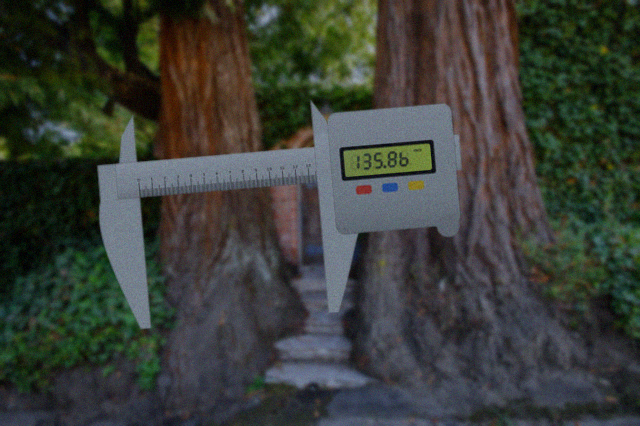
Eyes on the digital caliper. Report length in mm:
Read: 135.86 mm
